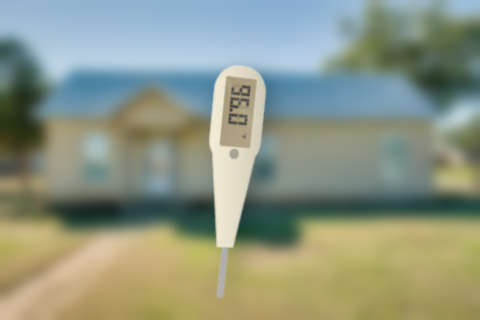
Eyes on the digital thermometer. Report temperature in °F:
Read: 96.0 °F
